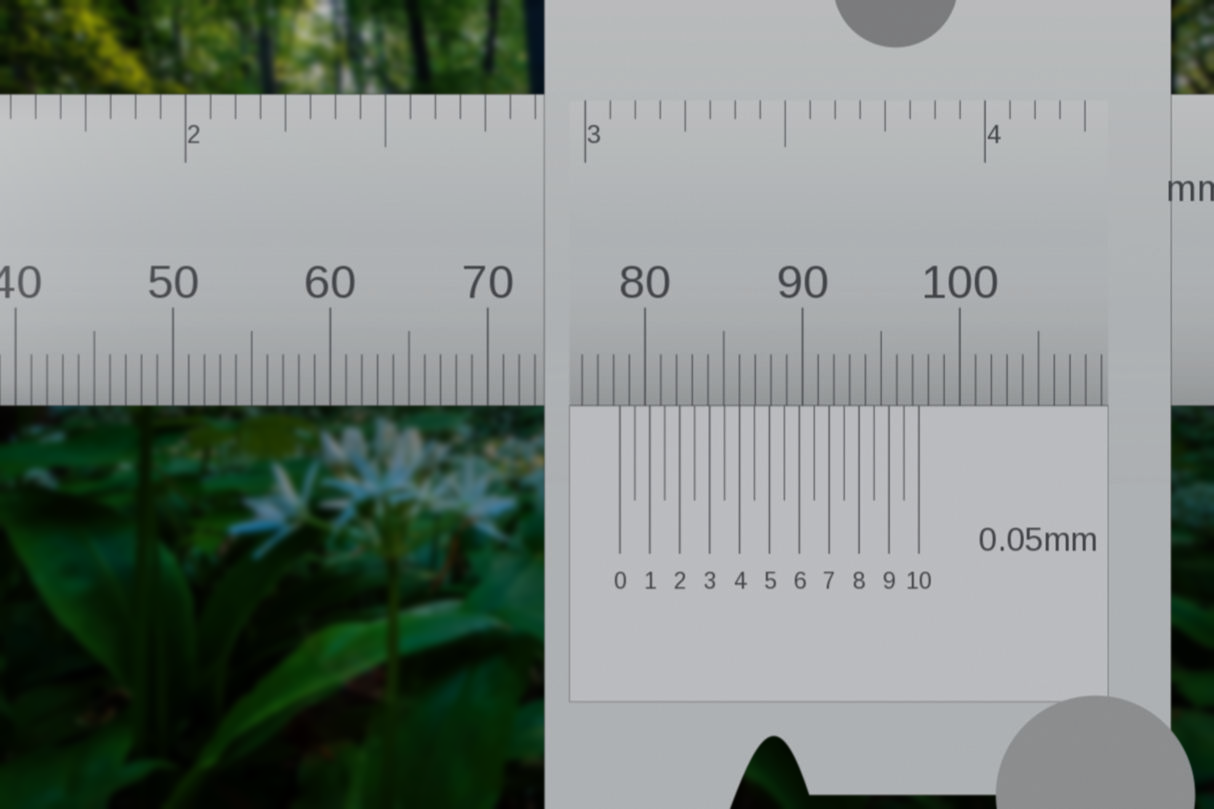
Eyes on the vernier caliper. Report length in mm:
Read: 78.4 mm
